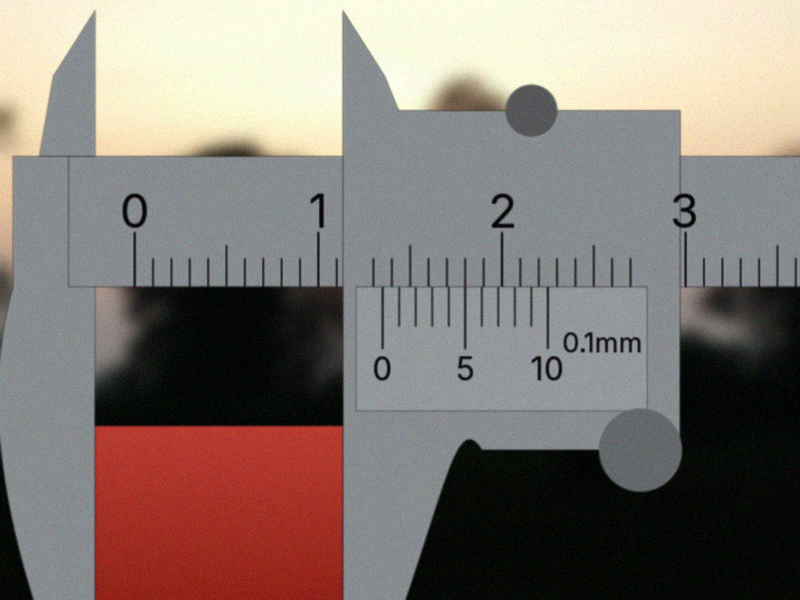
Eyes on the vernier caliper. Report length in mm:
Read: 13.5 mm
